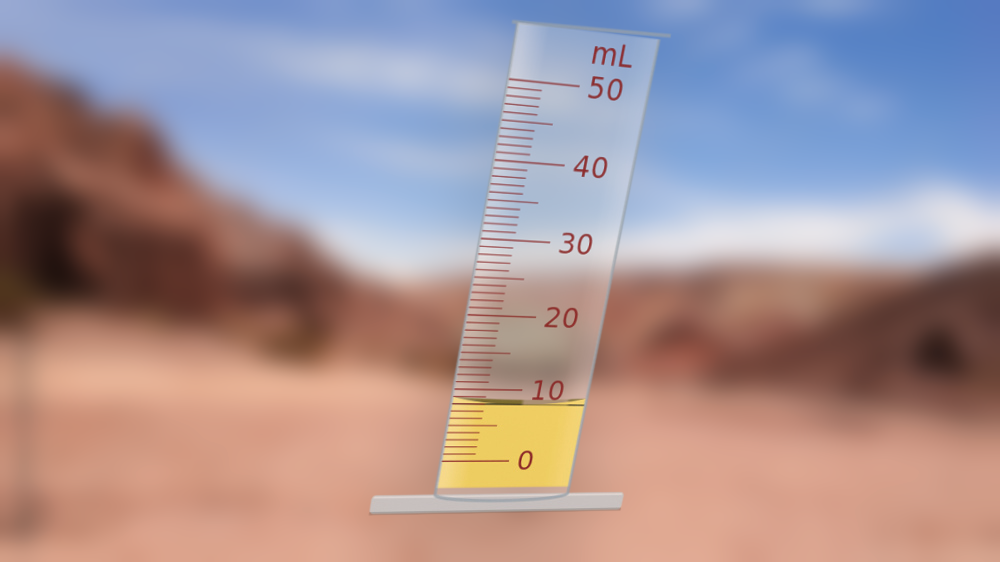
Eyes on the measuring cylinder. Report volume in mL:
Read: 8 mL
